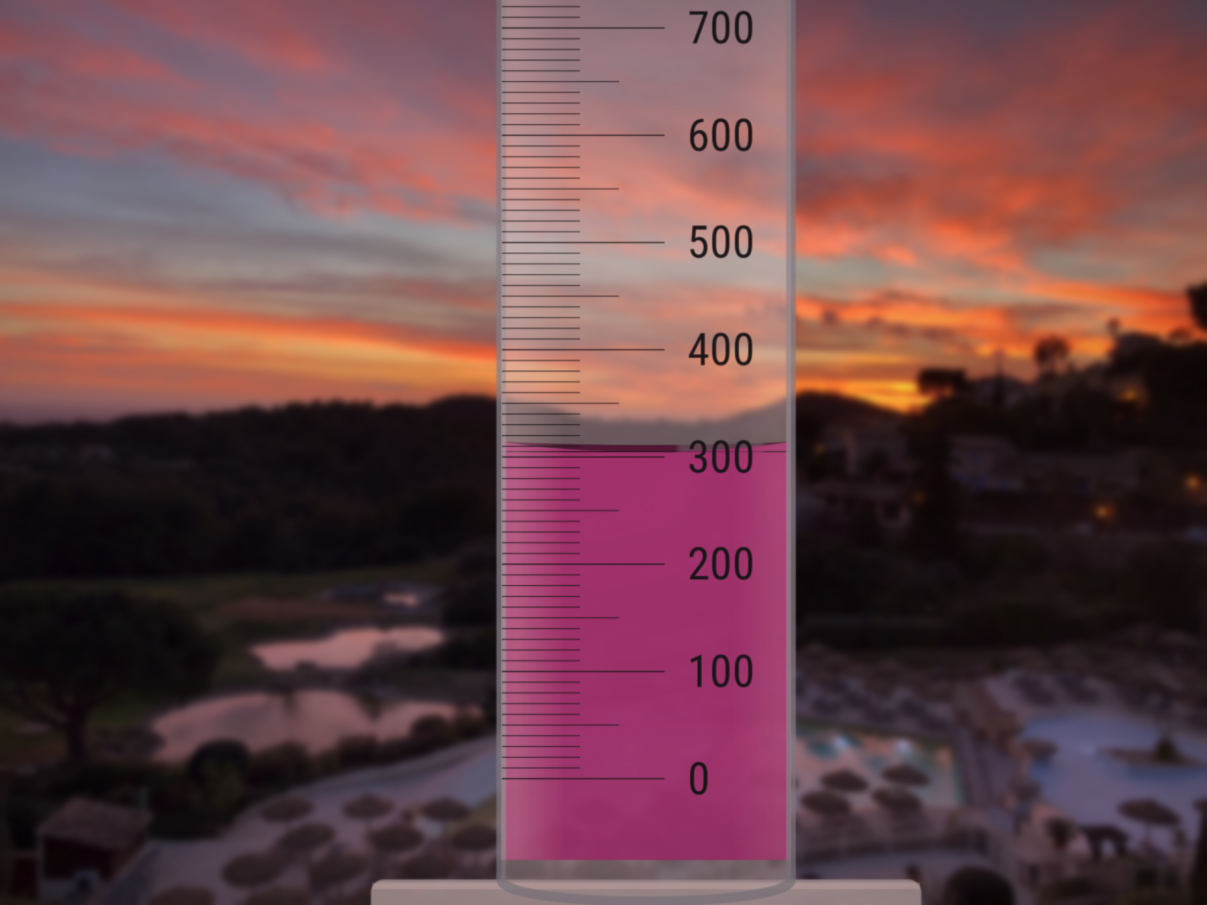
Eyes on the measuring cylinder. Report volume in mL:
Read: 305 mL
